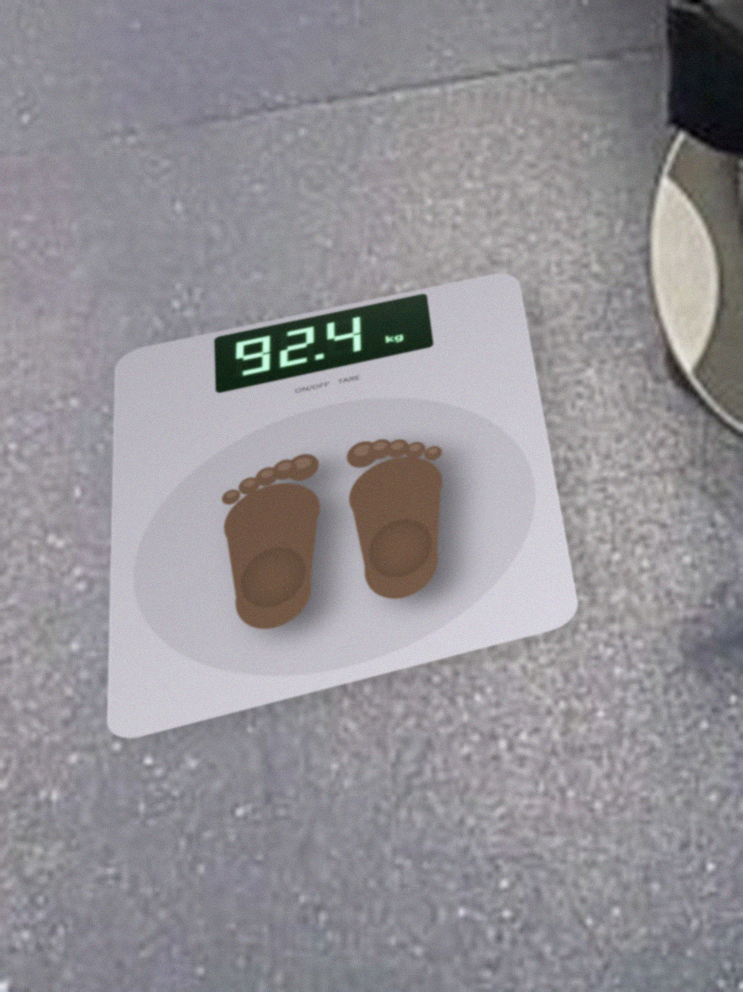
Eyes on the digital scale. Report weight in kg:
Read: 92.4 kg
